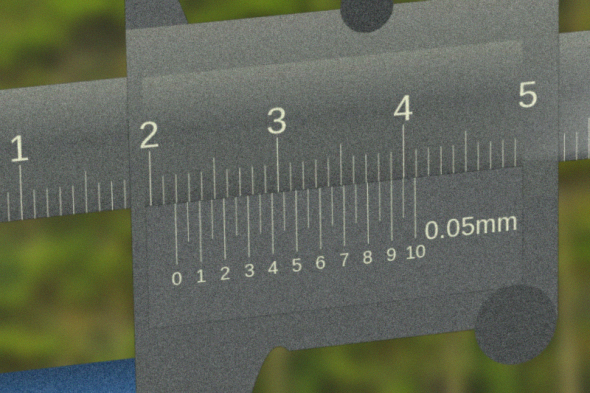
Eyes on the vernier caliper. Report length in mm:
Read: 21.9 mm
